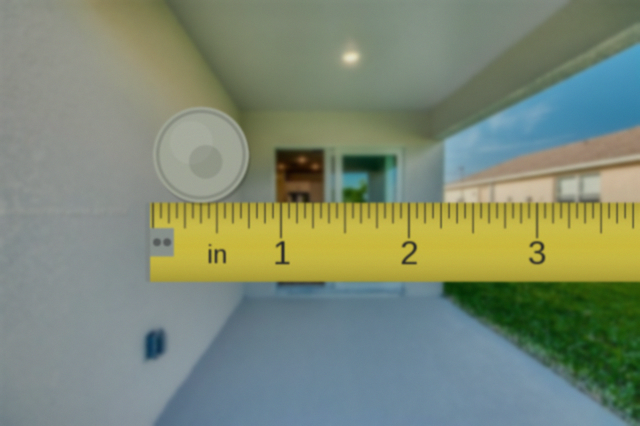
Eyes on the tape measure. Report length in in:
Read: 0.75 in
